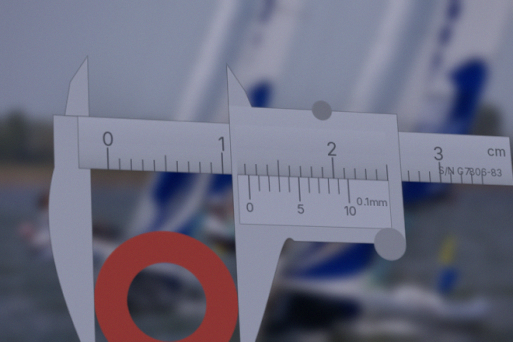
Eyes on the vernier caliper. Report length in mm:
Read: 12.3 mm
